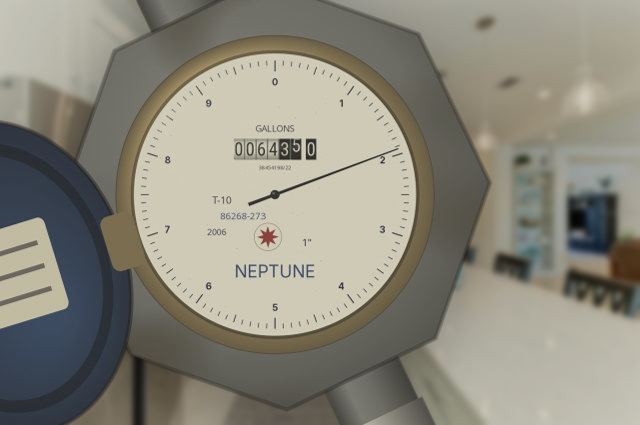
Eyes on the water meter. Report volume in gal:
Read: 64351.9 gal
